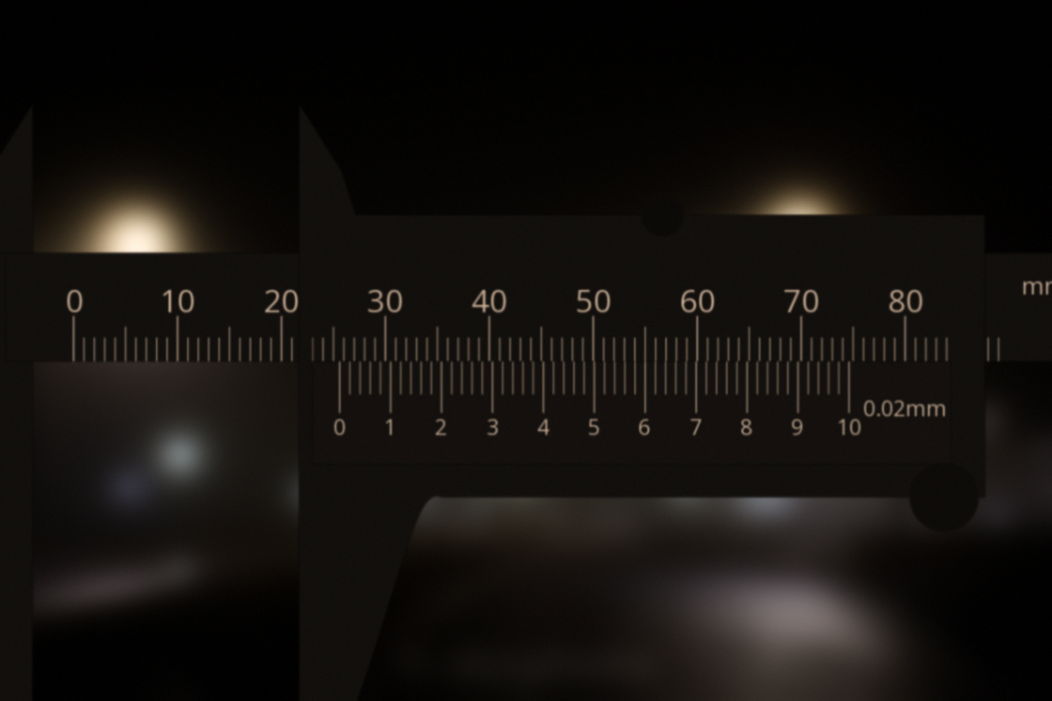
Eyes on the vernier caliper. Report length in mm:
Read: 25.6 mm
